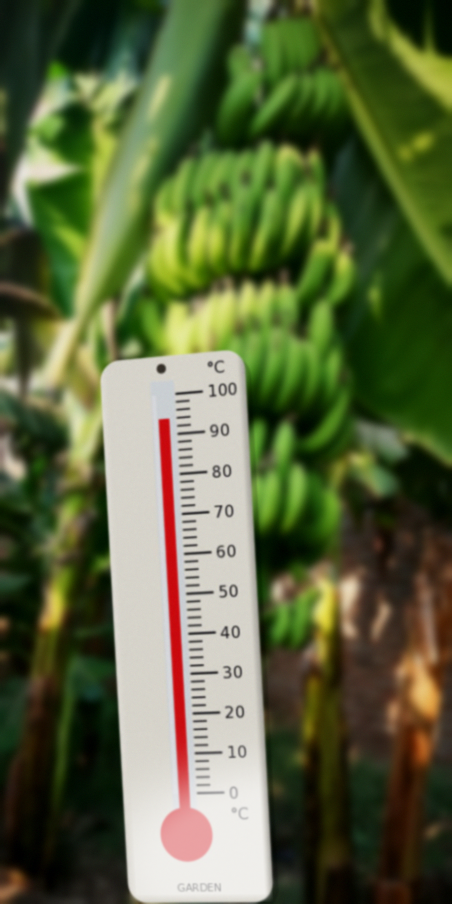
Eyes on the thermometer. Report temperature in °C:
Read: 94 °C
